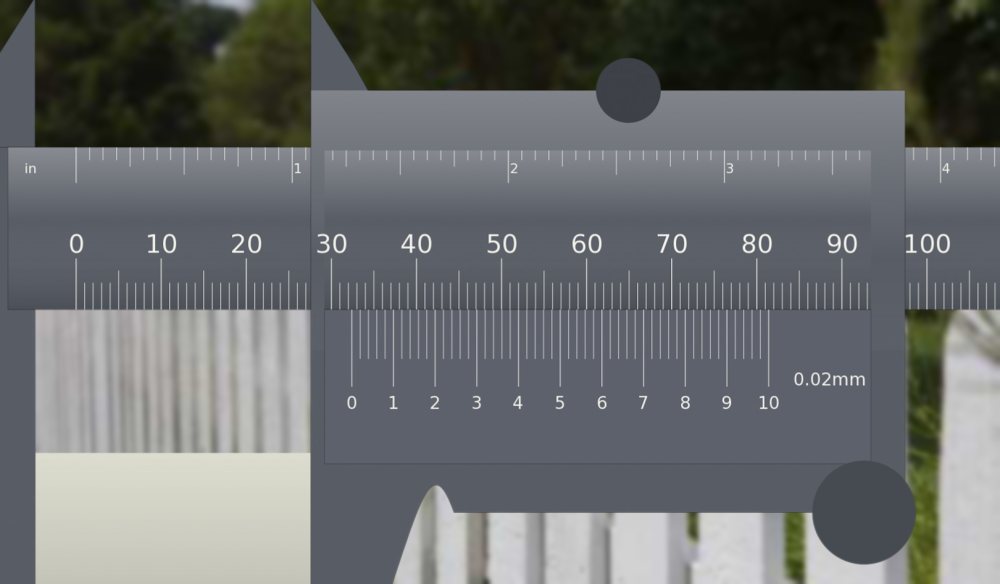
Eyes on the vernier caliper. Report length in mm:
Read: 32.4 mm
